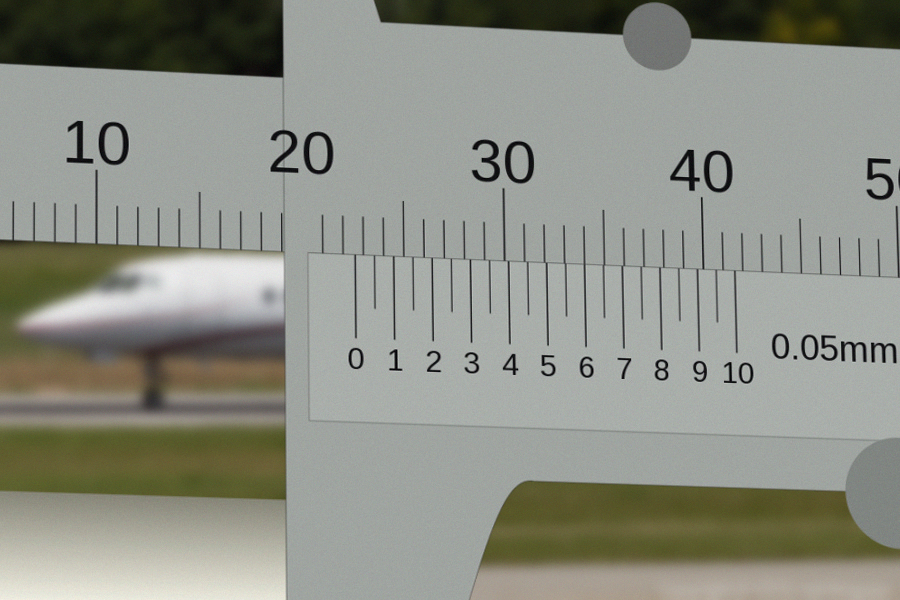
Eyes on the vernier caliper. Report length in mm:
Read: 22.6 mm
